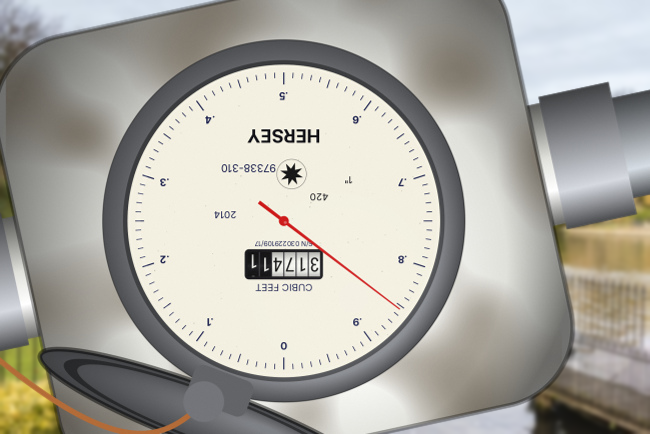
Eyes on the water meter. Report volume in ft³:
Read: 317410.85 ft³
